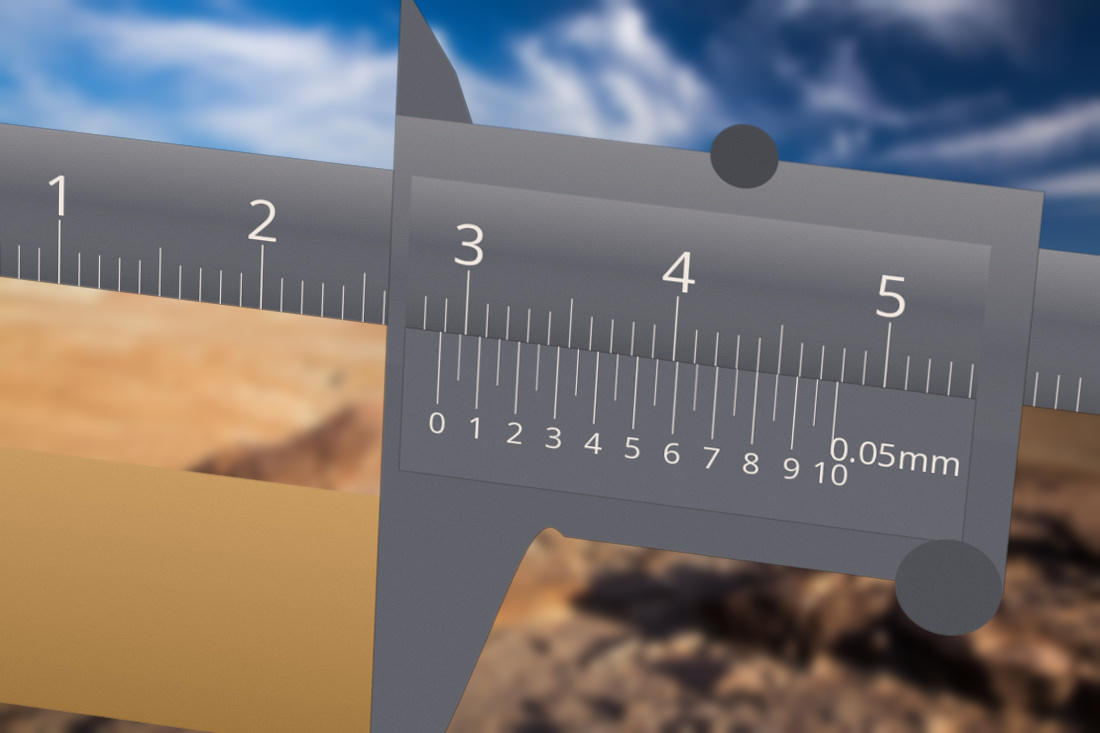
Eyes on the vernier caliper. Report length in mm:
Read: 28.8 mm
